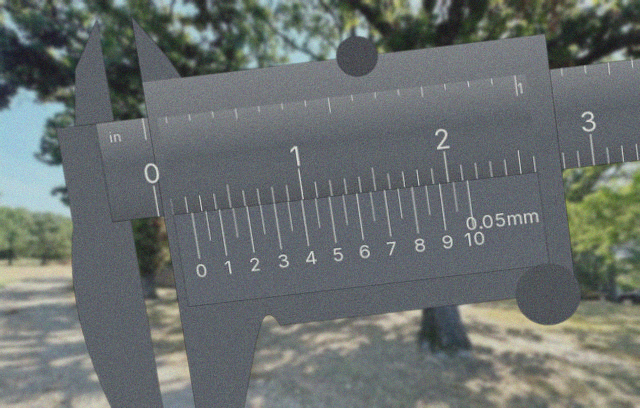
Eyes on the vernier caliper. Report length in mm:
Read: 2.3 mm
